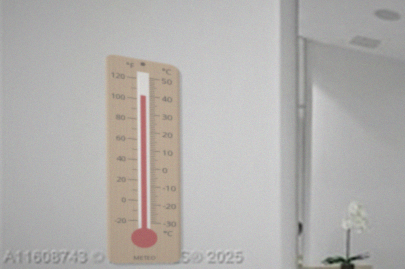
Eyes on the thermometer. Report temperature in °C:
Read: 40 °C
